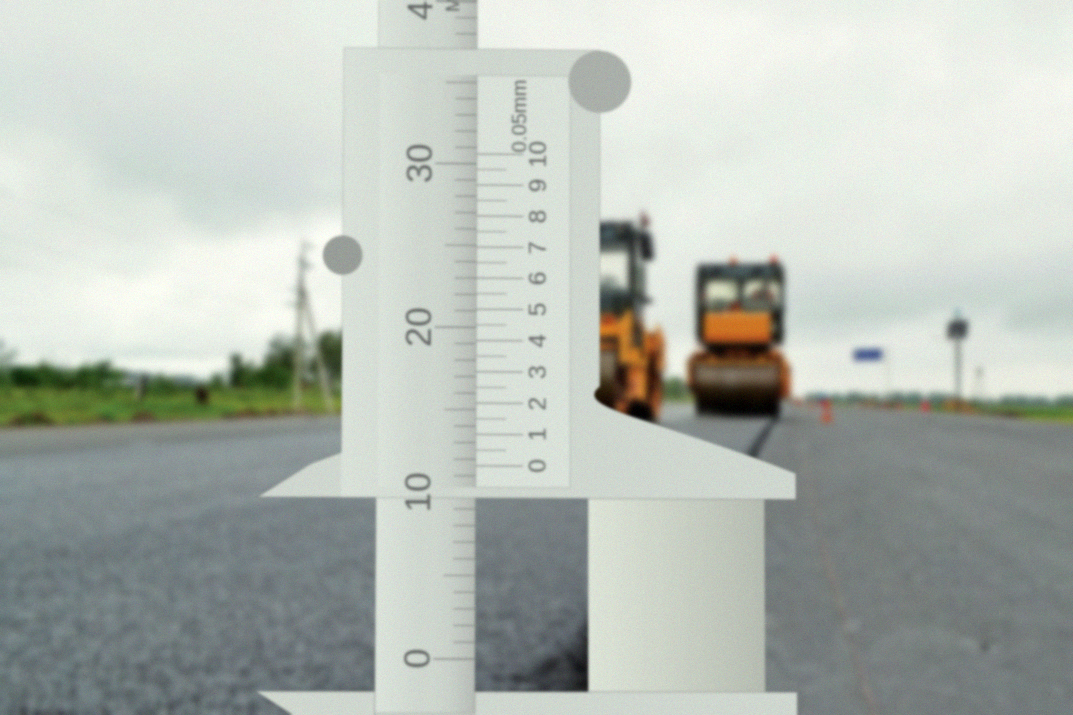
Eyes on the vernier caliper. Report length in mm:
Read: 11.6 mm
